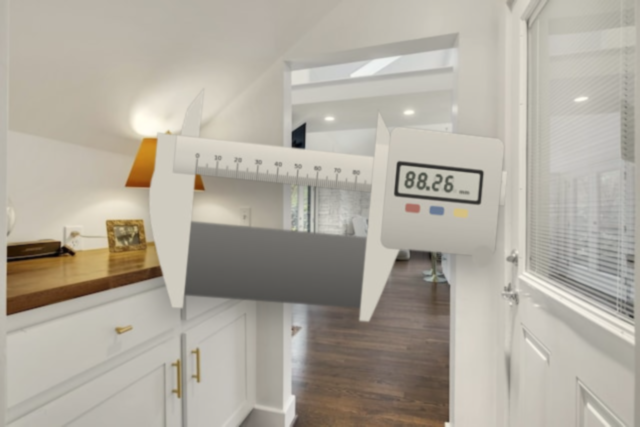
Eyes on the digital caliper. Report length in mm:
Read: 88.26 mm
